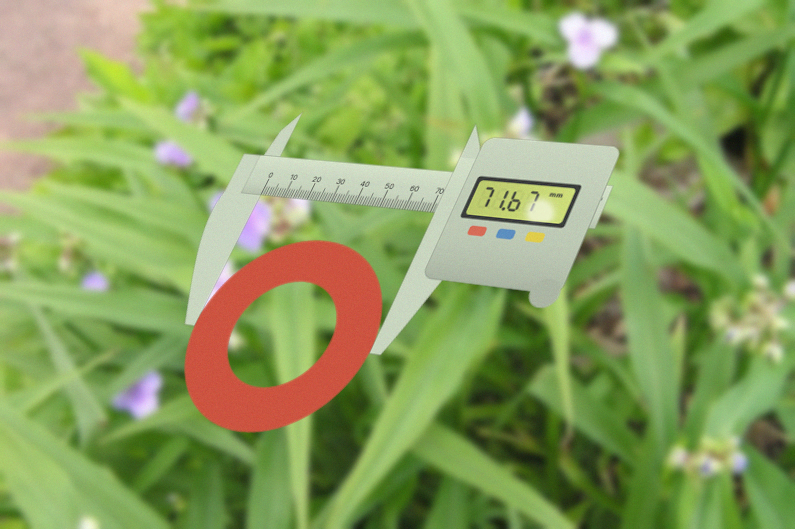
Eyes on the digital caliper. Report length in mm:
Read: 71.67 mm
